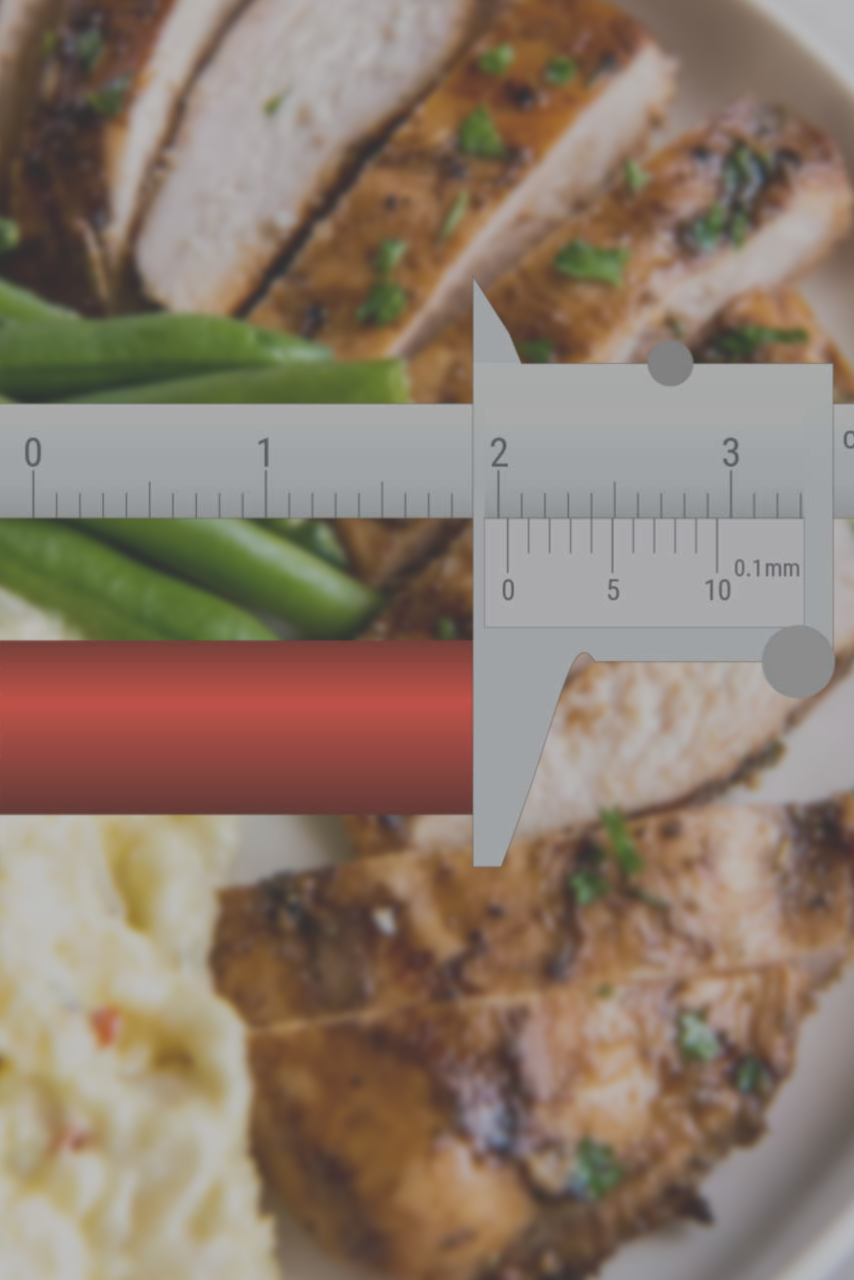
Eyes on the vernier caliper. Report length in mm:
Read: 20.4 mm
